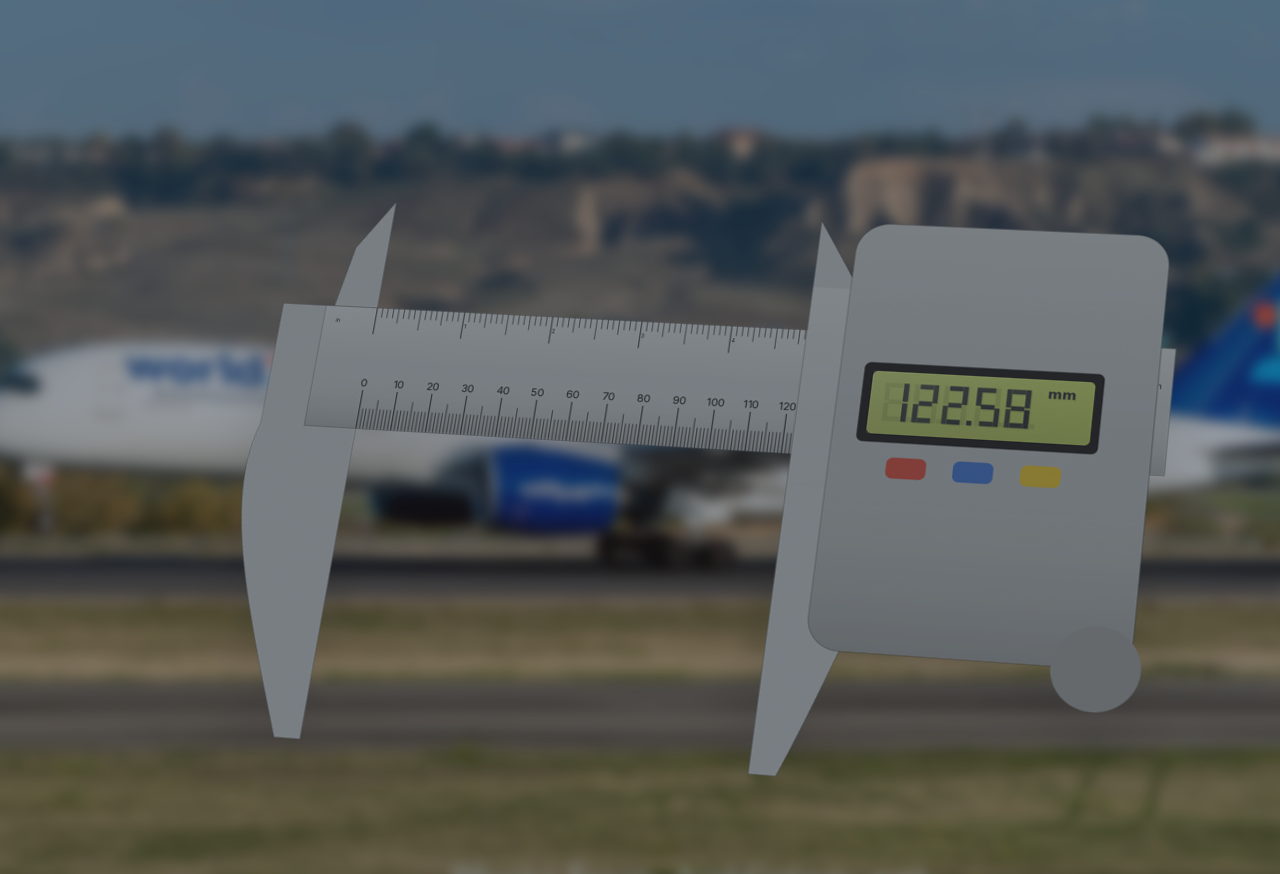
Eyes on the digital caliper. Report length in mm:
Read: 122.58 mm
